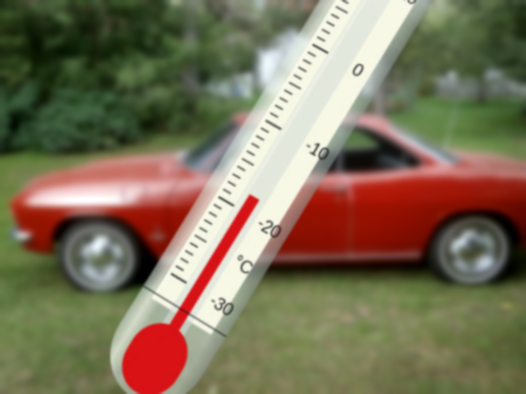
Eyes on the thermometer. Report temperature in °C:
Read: -18 °C
